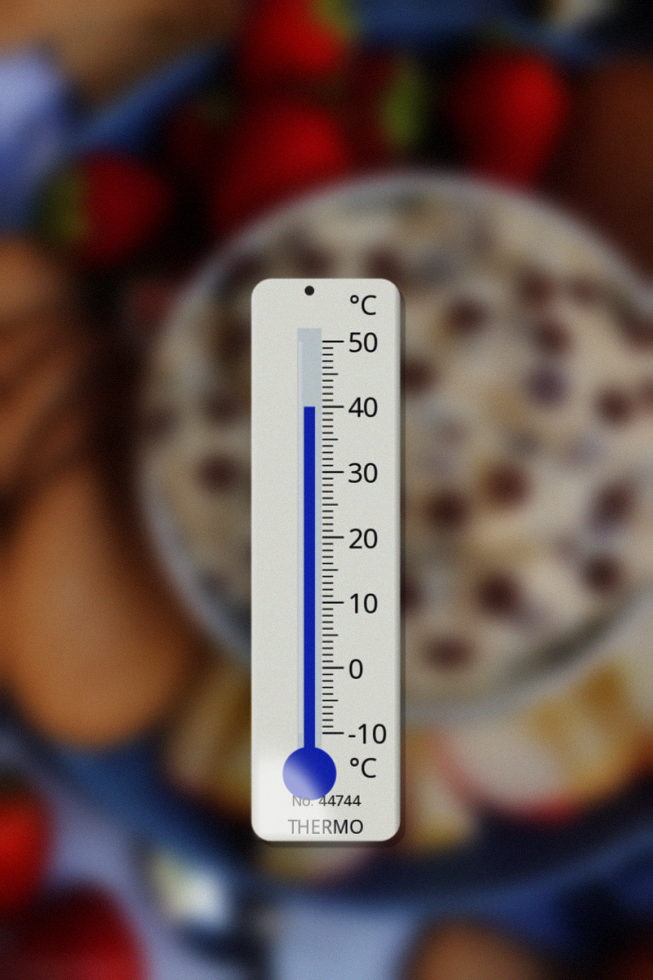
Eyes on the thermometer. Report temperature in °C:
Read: 40 °C
